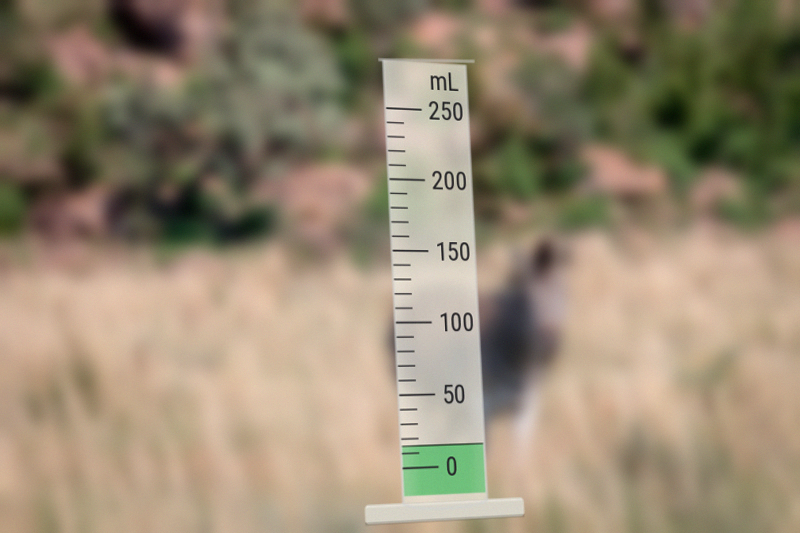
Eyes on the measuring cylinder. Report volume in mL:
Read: 15 mL
